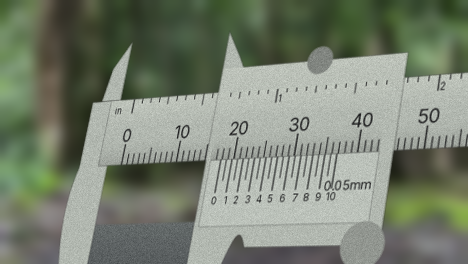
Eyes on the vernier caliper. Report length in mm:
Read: 17.8 mm
